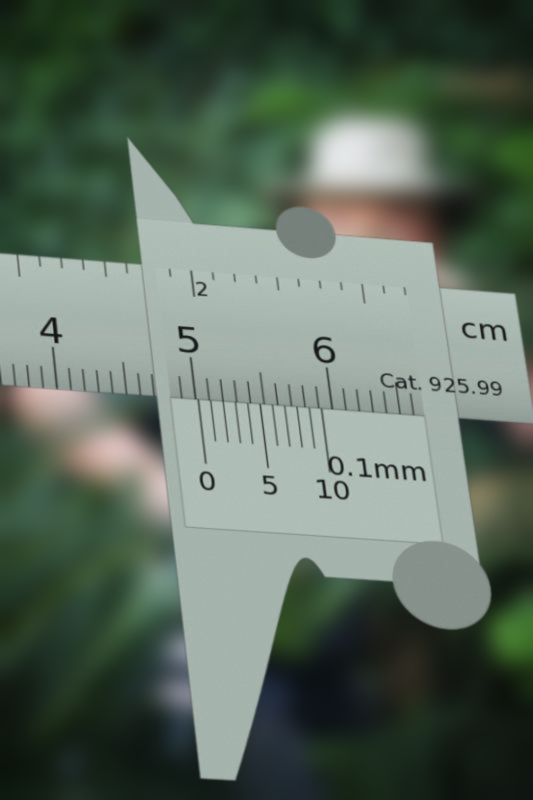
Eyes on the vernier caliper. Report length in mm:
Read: 50.2 mm
